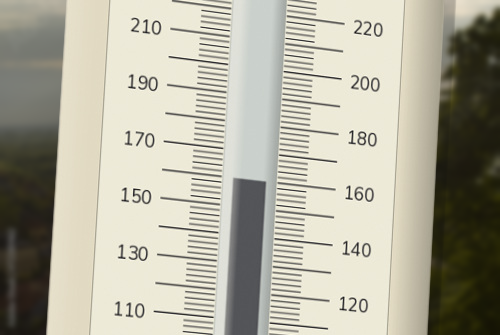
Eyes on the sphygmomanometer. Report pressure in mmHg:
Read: 160 mmHg
